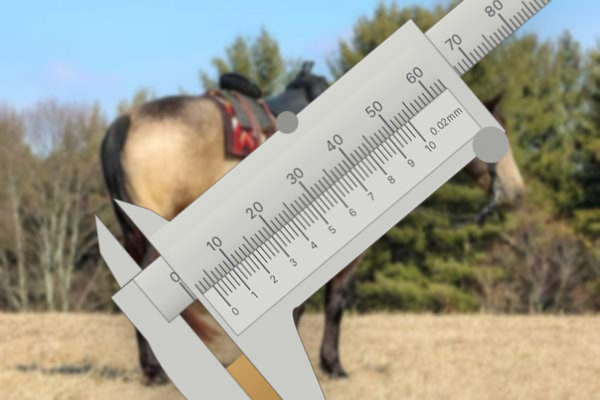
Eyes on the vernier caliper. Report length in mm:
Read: 4.5 mm
